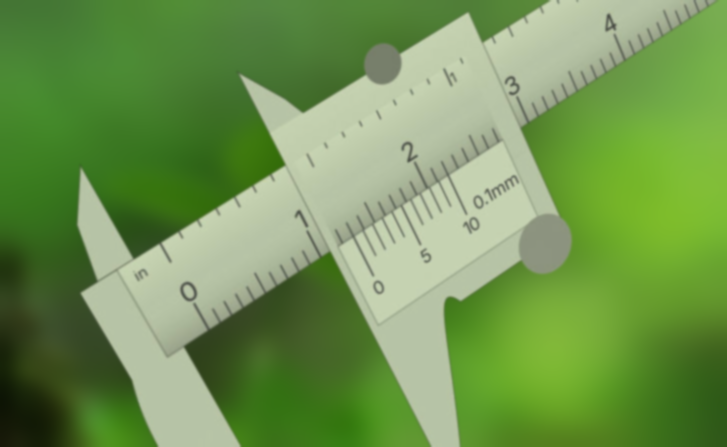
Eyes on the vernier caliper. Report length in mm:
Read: 13.0 mm
